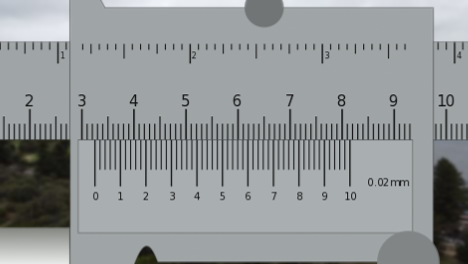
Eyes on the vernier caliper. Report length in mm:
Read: 32.5 mm
